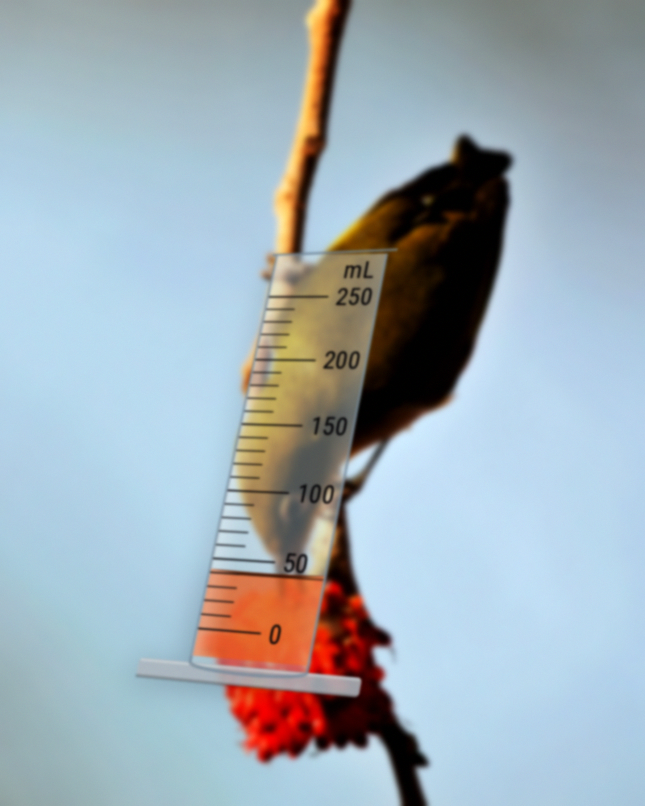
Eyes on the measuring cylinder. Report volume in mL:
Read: 40 mL
